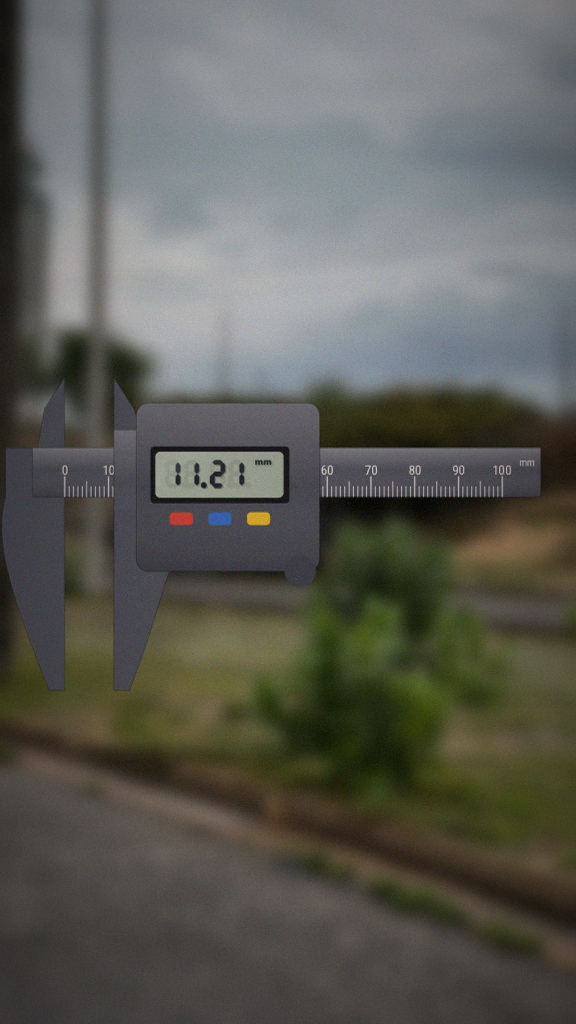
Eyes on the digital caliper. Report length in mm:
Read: 11.21 mm
